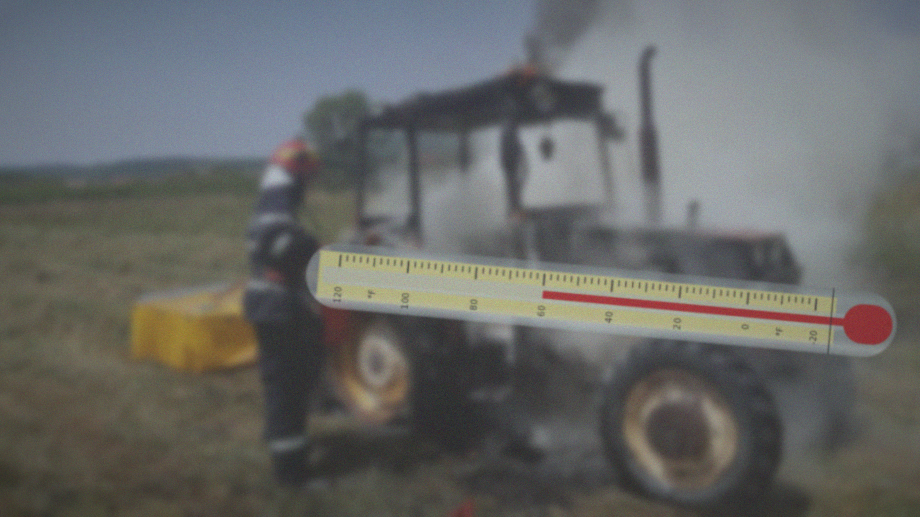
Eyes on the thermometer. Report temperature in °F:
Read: 60 °F
